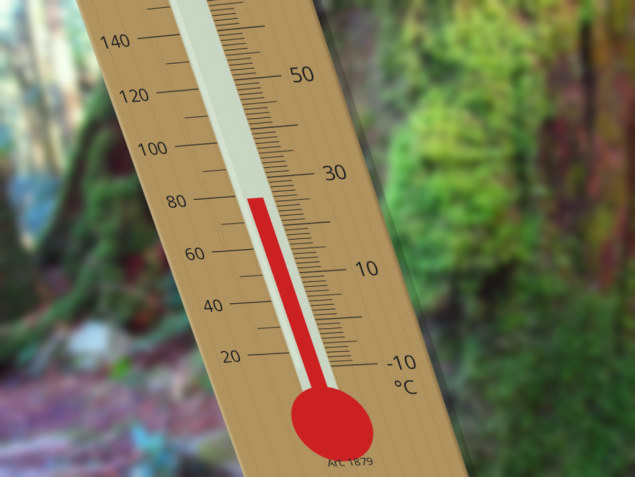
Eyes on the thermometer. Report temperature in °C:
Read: 26 °C
